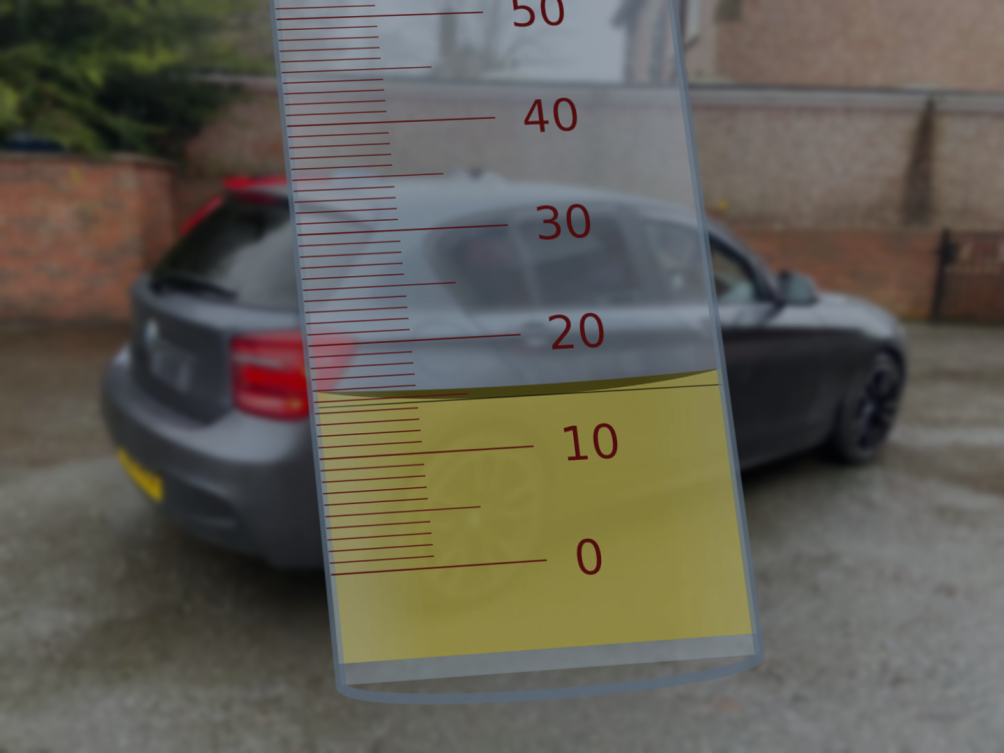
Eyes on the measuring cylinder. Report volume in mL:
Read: 14.5 mL
